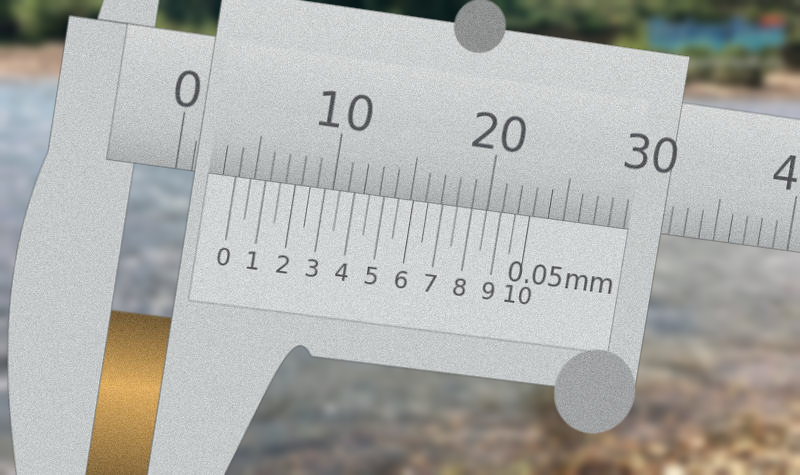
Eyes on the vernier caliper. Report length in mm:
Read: 3.8 mm
